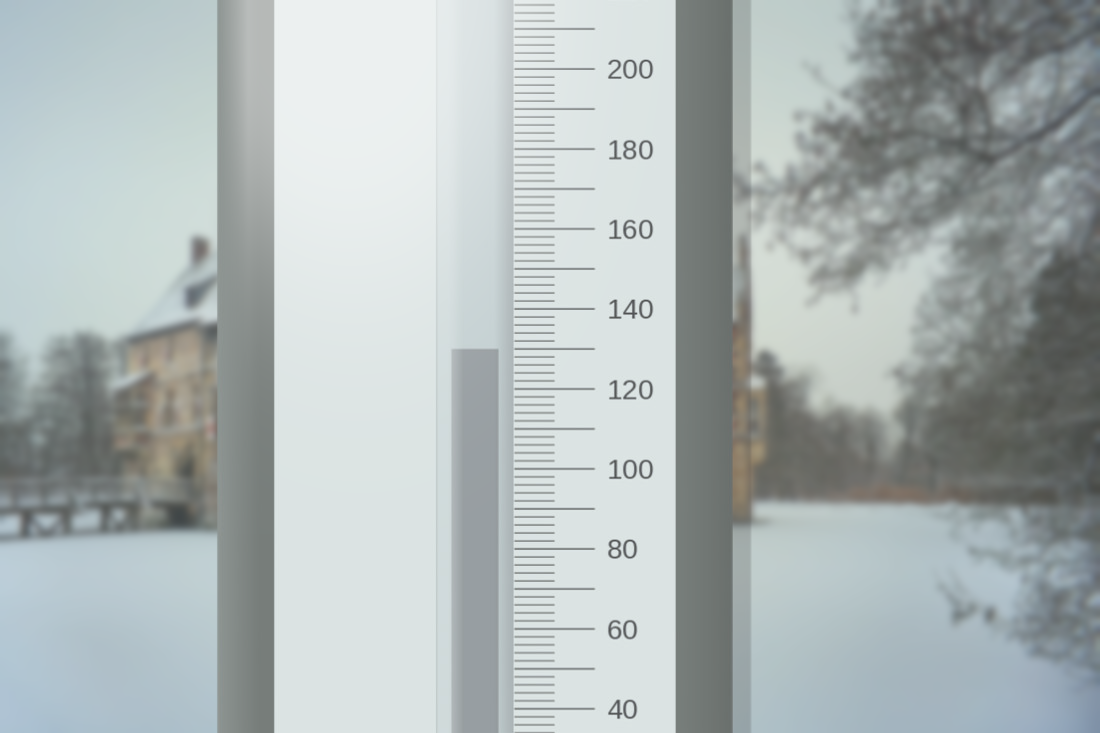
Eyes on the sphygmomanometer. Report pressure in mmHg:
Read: 130 mmHg
